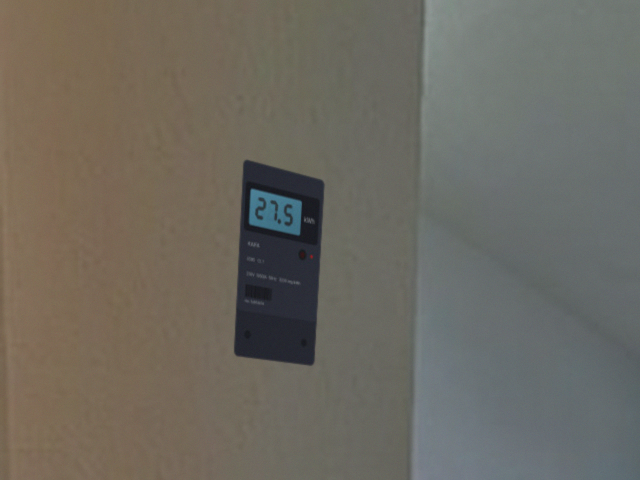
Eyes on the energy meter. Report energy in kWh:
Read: 27.5 kWh
